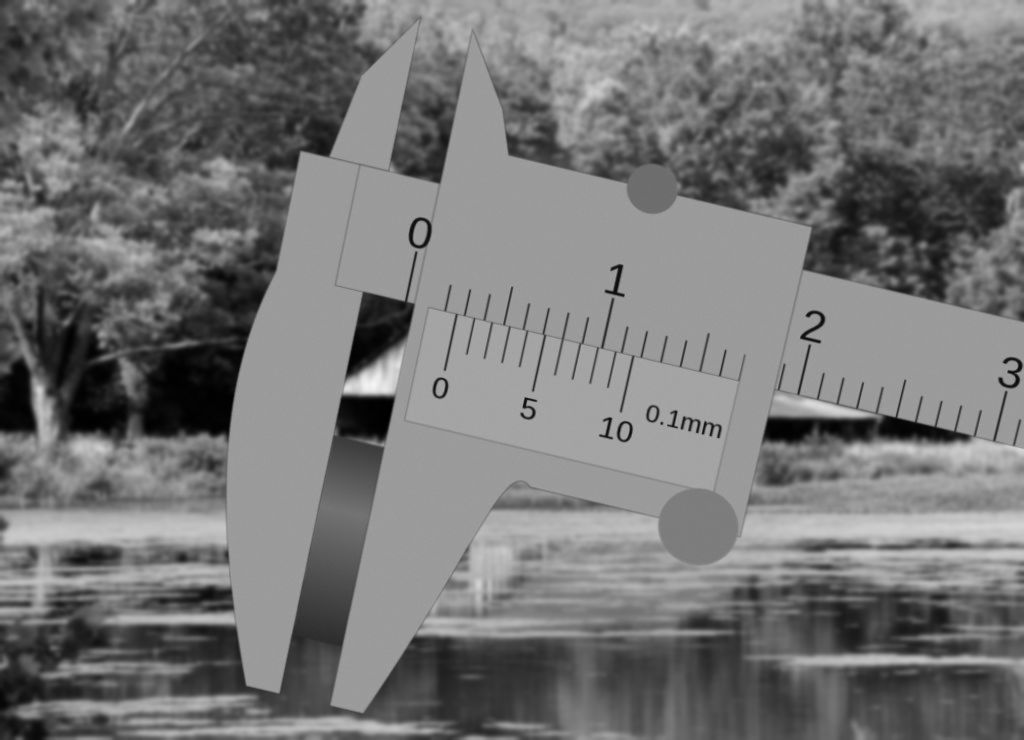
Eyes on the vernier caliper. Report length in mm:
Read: 2.6 mm
